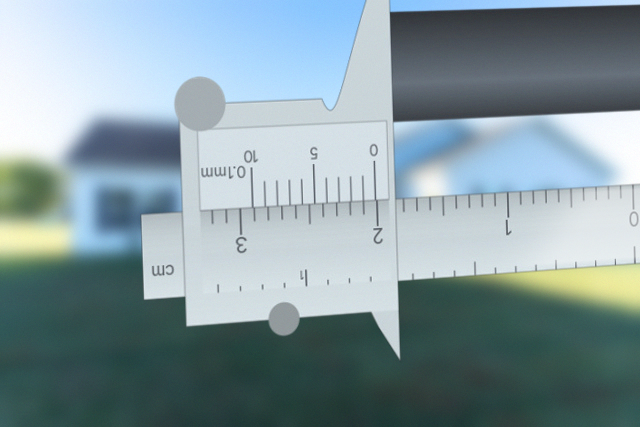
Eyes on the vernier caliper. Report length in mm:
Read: 20.1 mm
